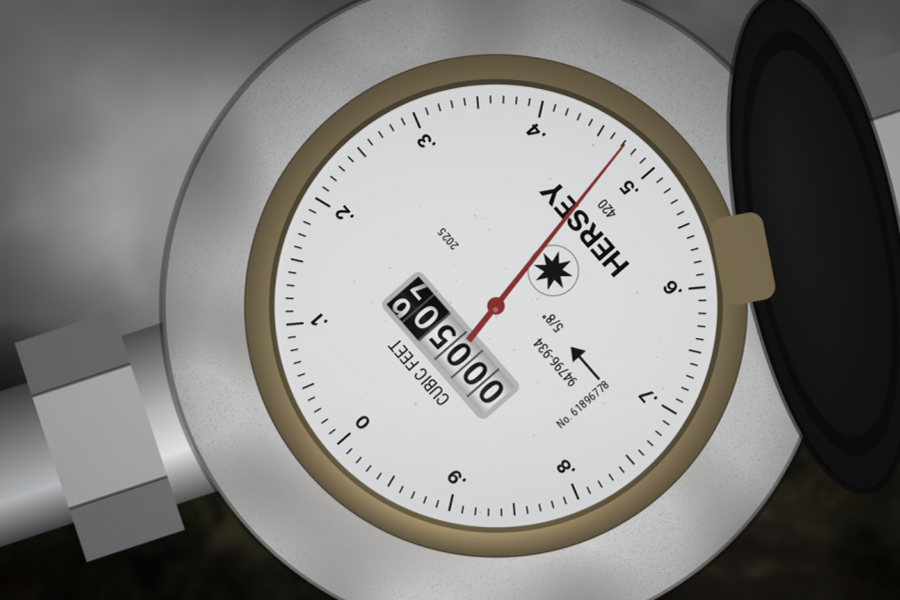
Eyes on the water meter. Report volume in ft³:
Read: 506.47 ft³
